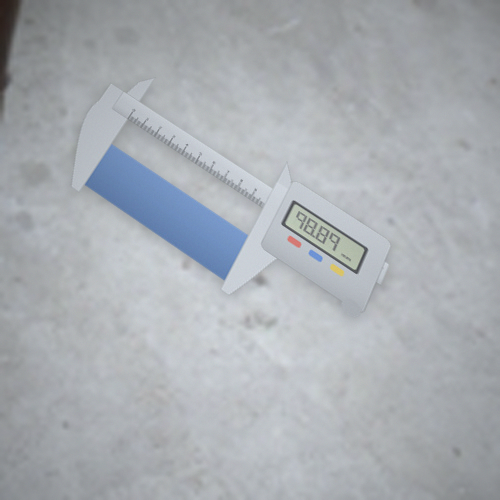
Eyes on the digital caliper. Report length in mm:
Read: 98.89 mm
